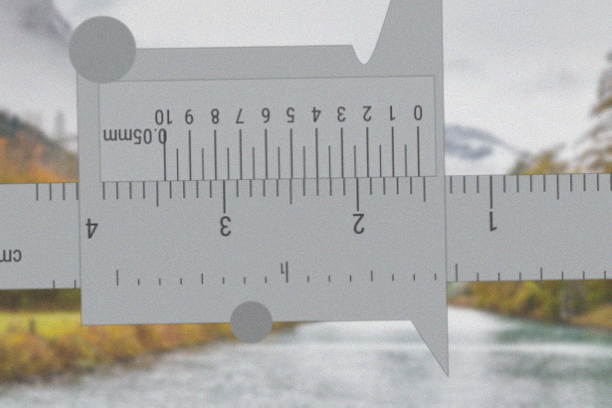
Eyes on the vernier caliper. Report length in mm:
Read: 15.4 mm
